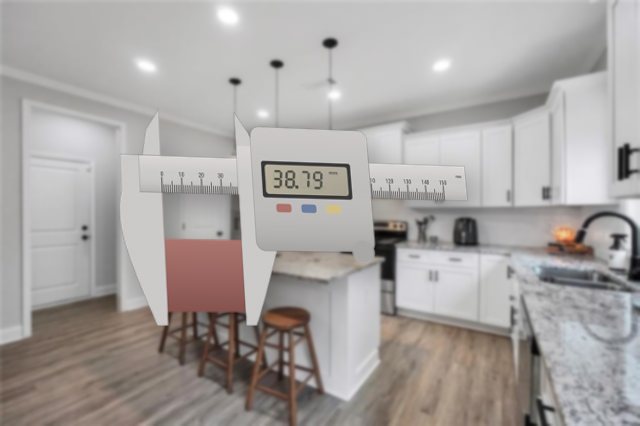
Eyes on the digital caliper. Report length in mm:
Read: 38.79 mm
